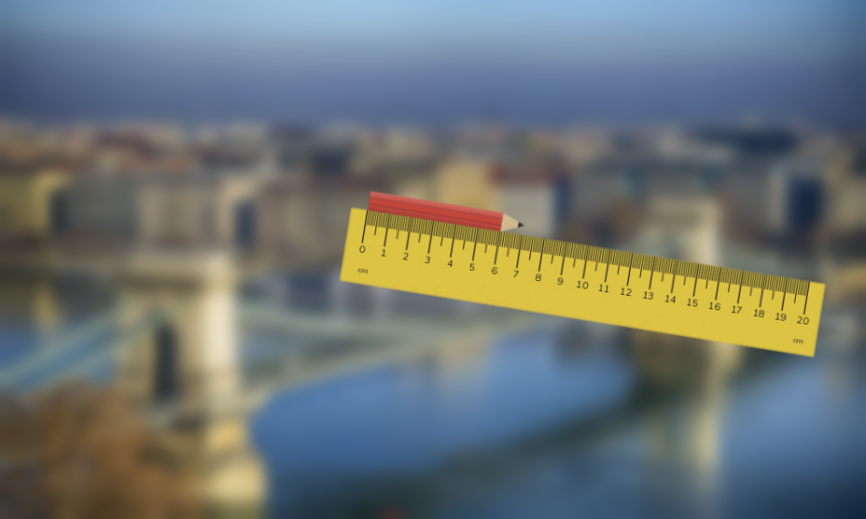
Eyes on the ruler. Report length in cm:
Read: 7 cm
